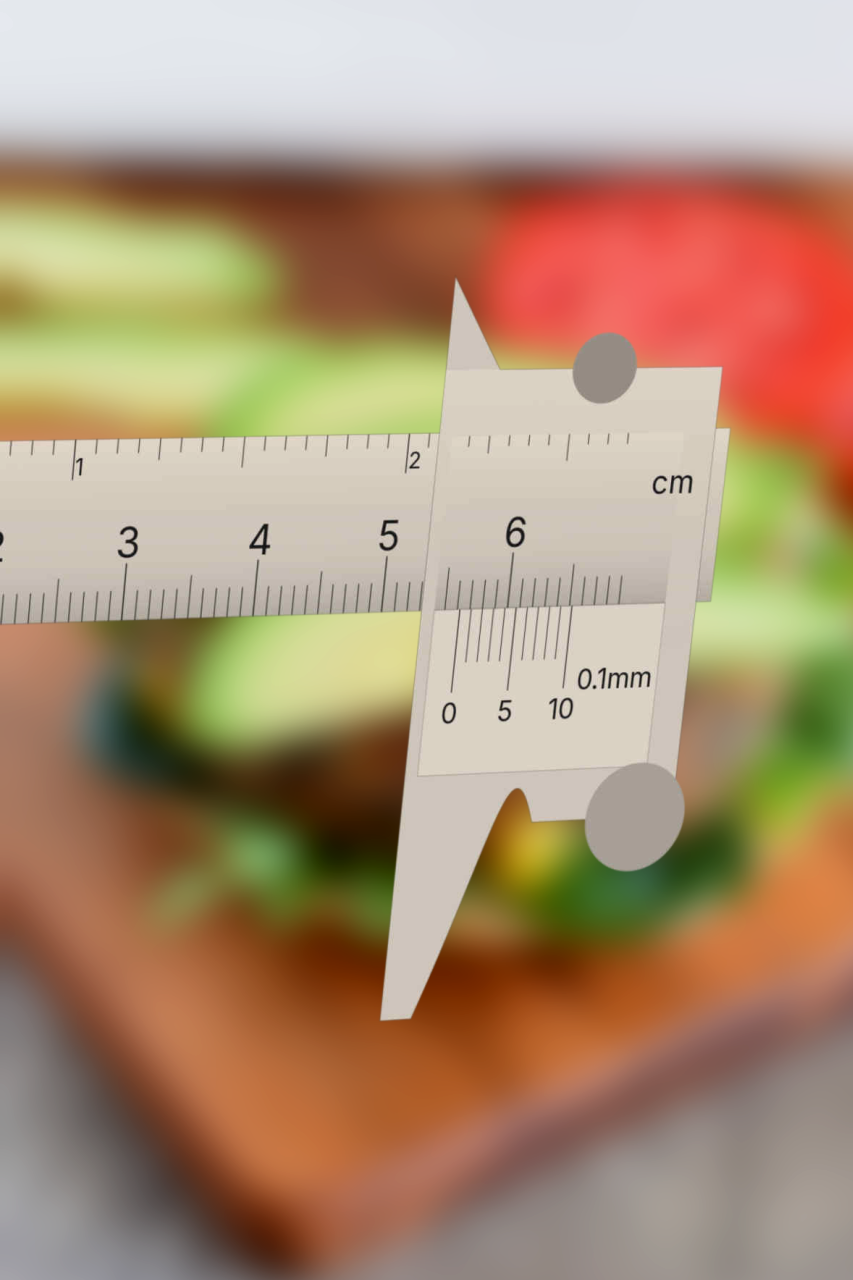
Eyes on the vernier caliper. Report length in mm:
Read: 56.2 mm
